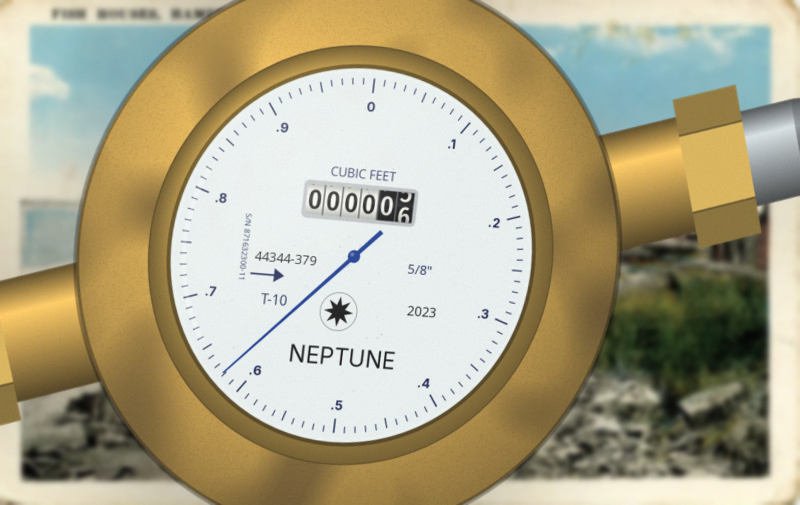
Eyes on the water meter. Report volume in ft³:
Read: 5.62 ft³
